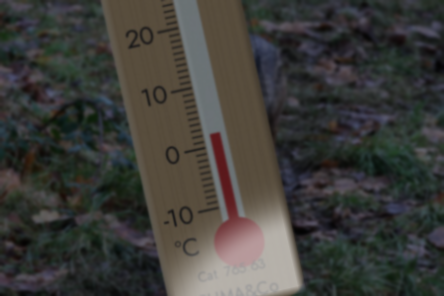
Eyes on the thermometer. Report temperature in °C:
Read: 2 °C
